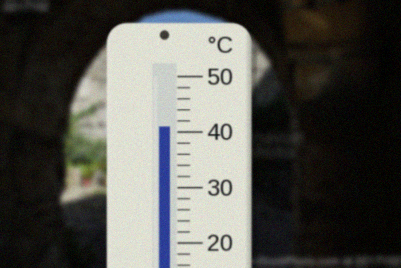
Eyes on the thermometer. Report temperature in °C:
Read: 41 °C
